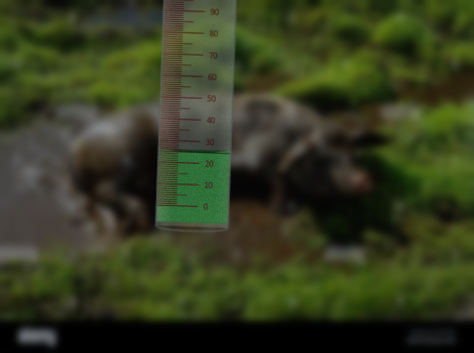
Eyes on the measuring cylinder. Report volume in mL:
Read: 25 mL
